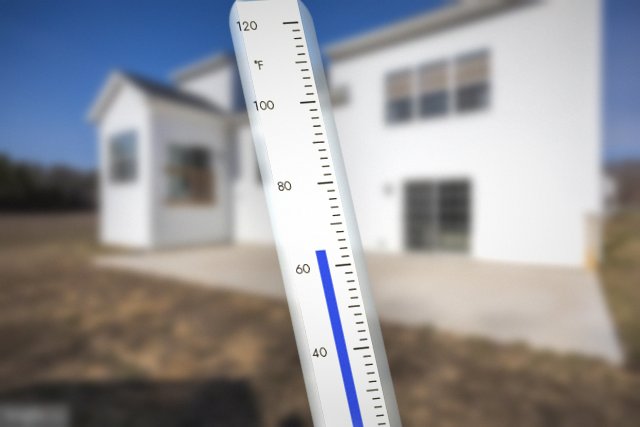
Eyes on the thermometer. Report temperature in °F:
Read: 64 °F
